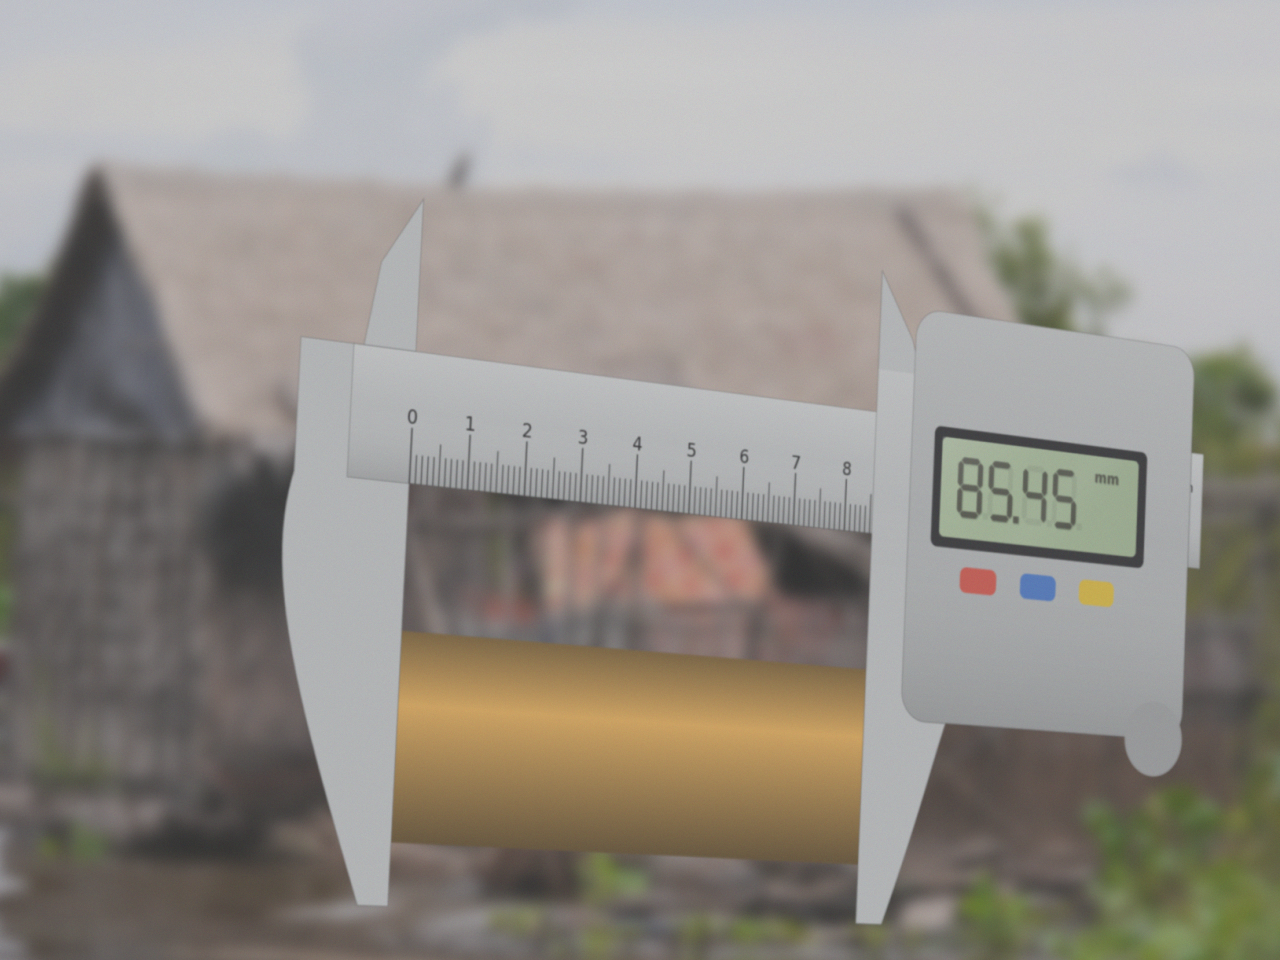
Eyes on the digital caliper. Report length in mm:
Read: 85.45 mm
